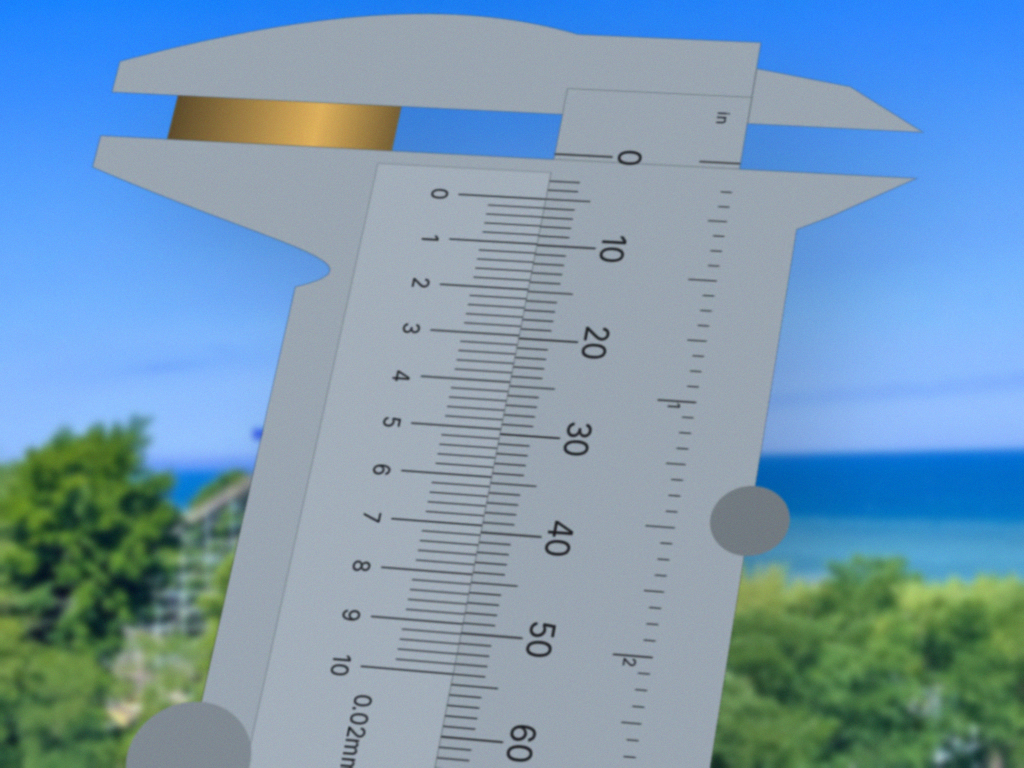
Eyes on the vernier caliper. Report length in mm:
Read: 5.0 mm
